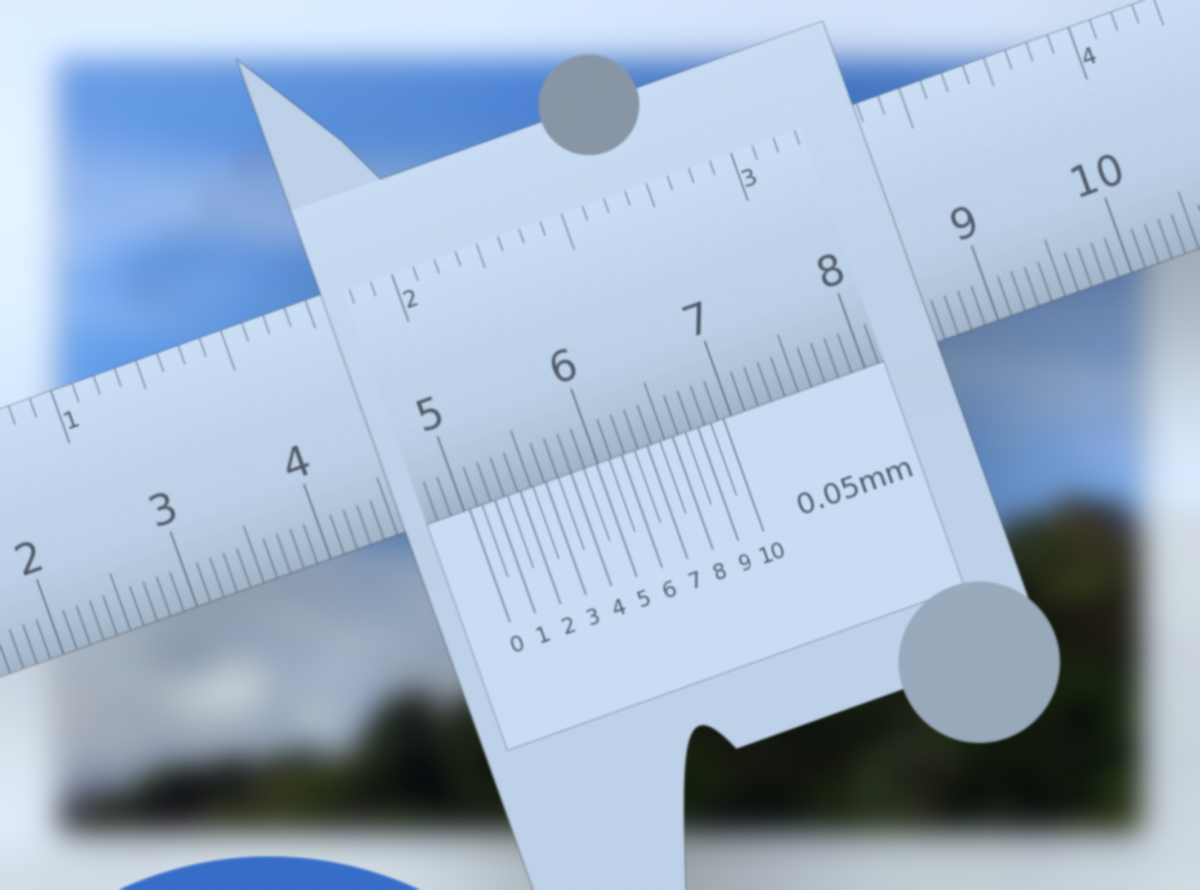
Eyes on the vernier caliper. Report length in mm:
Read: 50.4 mm
